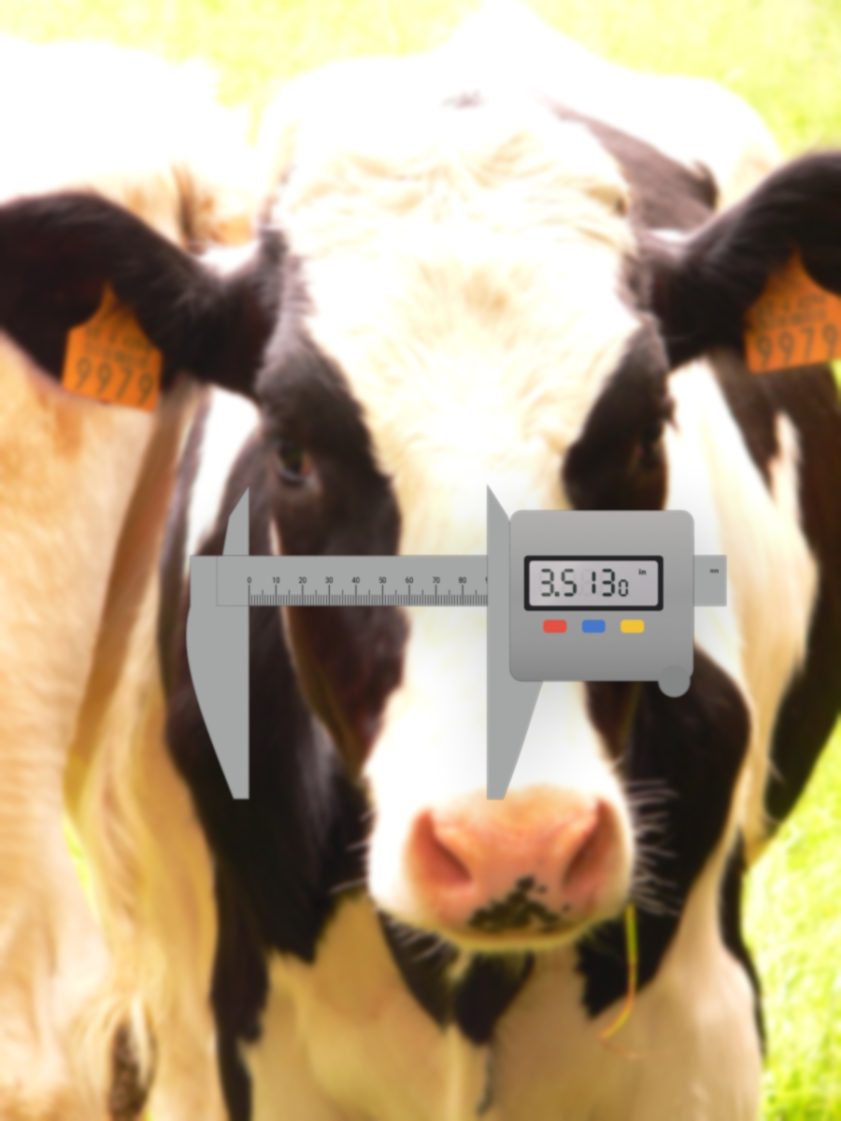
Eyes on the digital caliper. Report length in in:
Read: 3.5130 in
